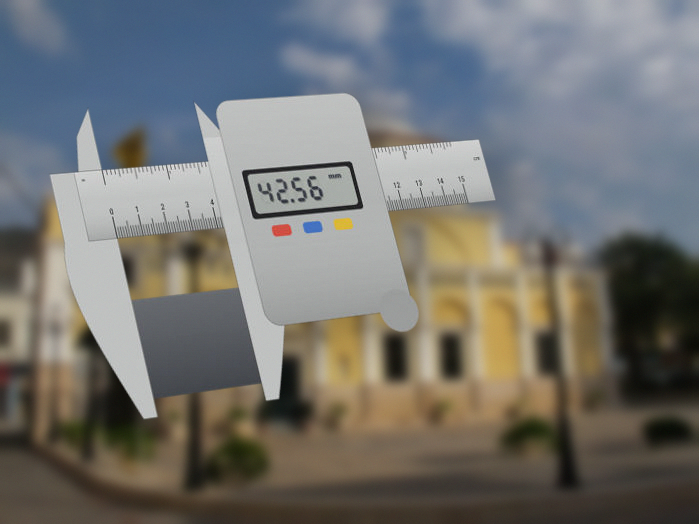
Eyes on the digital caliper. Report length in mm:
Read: 42.56 mm
